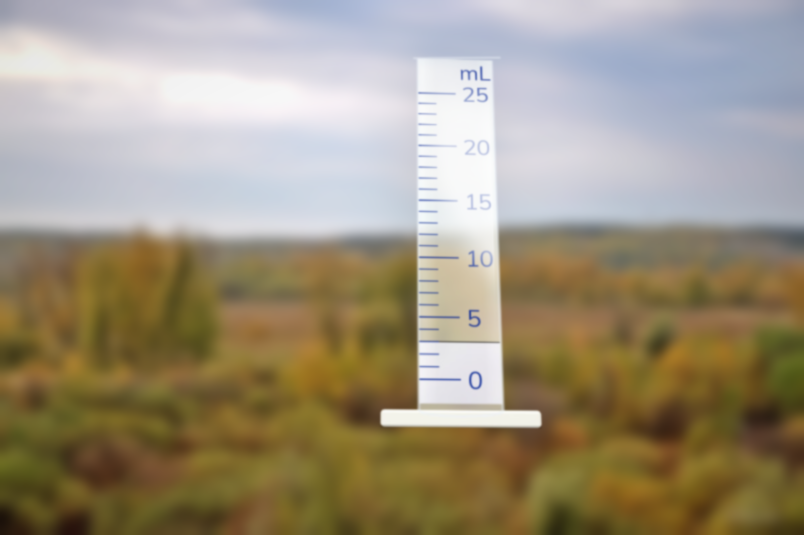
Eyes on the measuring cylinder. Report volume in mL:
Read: 3 mL
